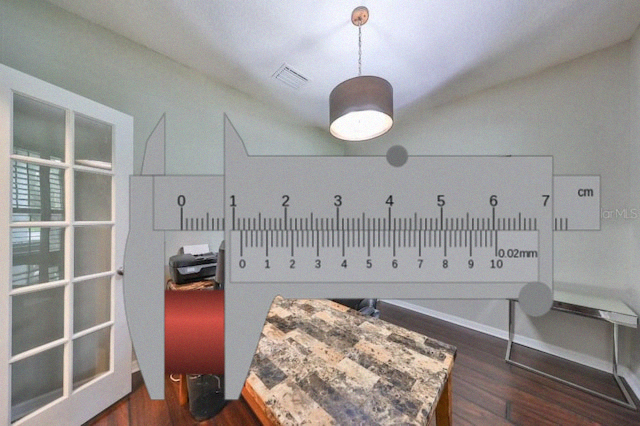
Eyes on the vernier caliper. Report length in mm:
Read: 11.5 mm
